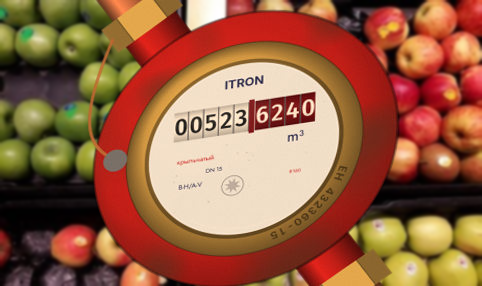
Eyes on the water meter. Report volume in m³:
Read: 523.6240 m³
